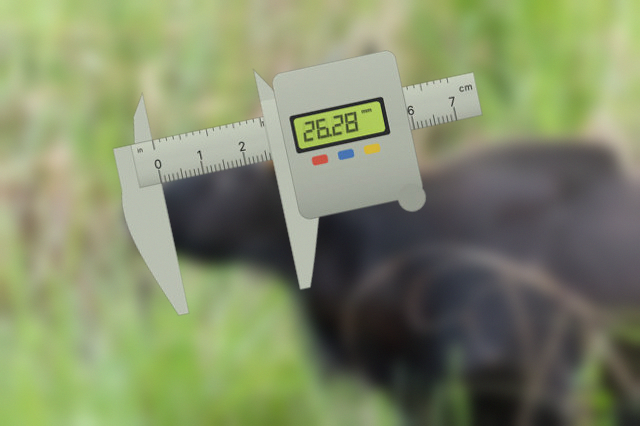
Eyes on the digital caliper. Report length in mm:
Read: 26.28 mm
